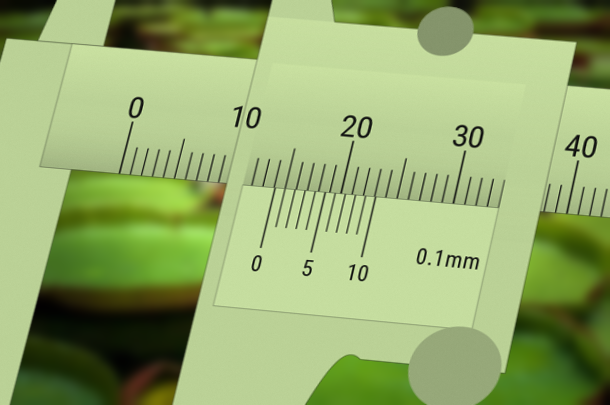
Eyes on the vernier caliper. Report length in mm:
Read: 14.1 mm
